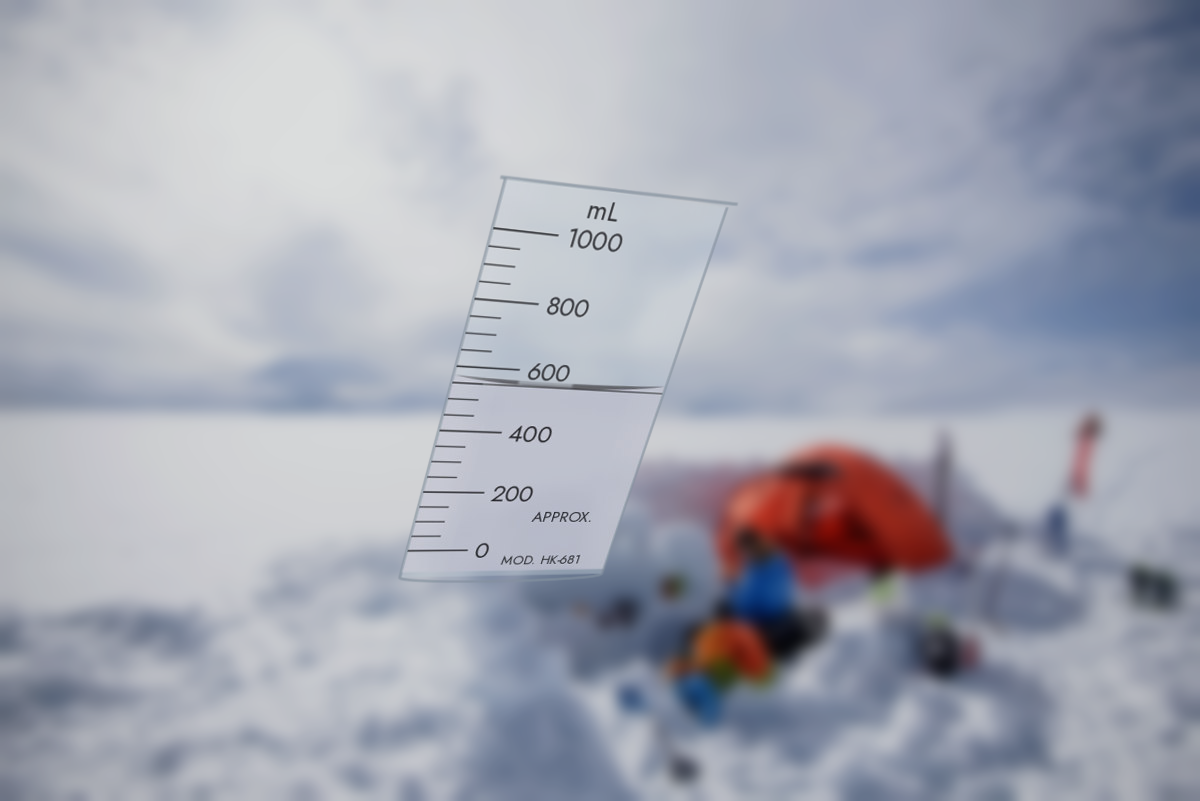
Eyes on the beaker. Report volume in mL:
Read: 550 mL
